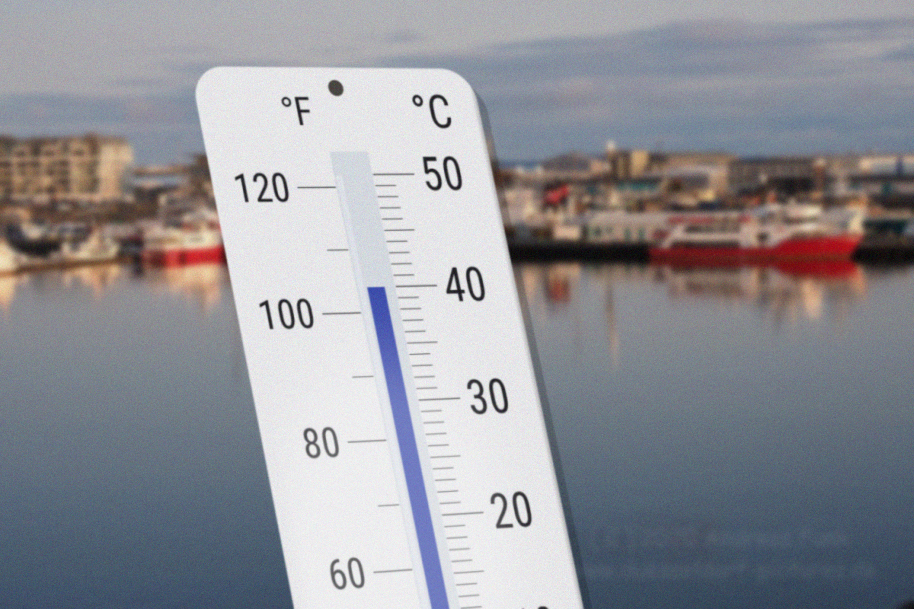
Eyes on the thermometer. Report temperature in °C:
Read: 40 °C
